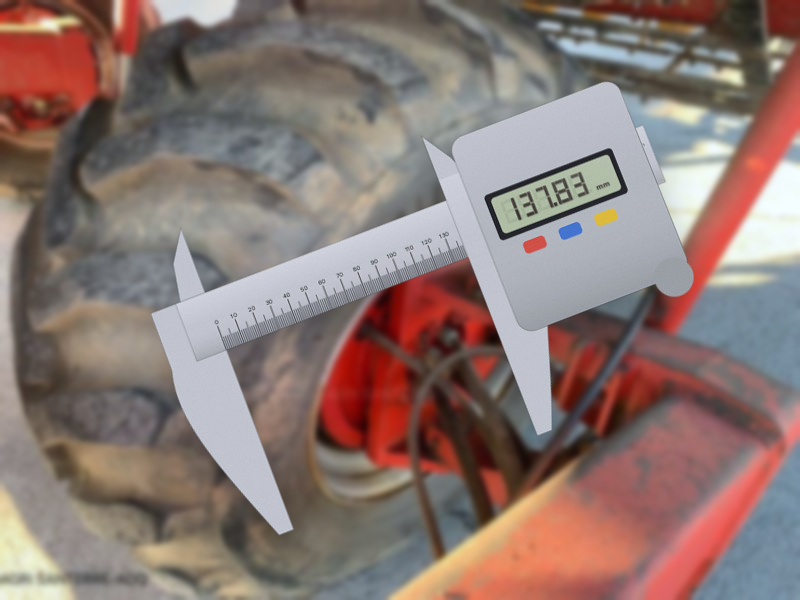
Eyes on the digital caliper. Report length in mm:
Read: 137.83 mm
